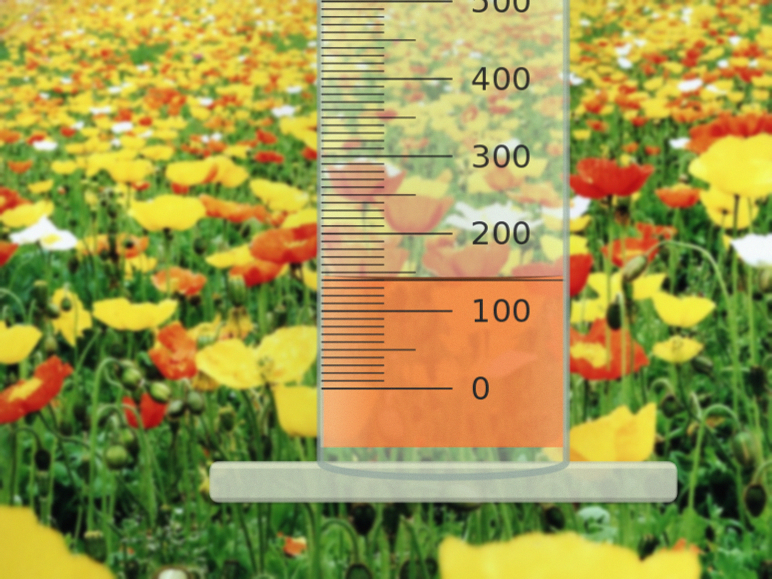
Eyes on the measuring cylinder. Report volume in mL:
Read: 140 mL
